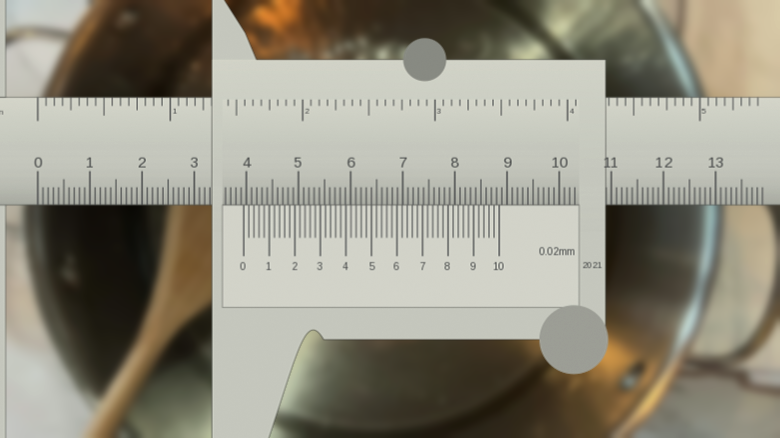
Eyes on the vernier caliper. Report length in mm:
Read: 39.5 mm
